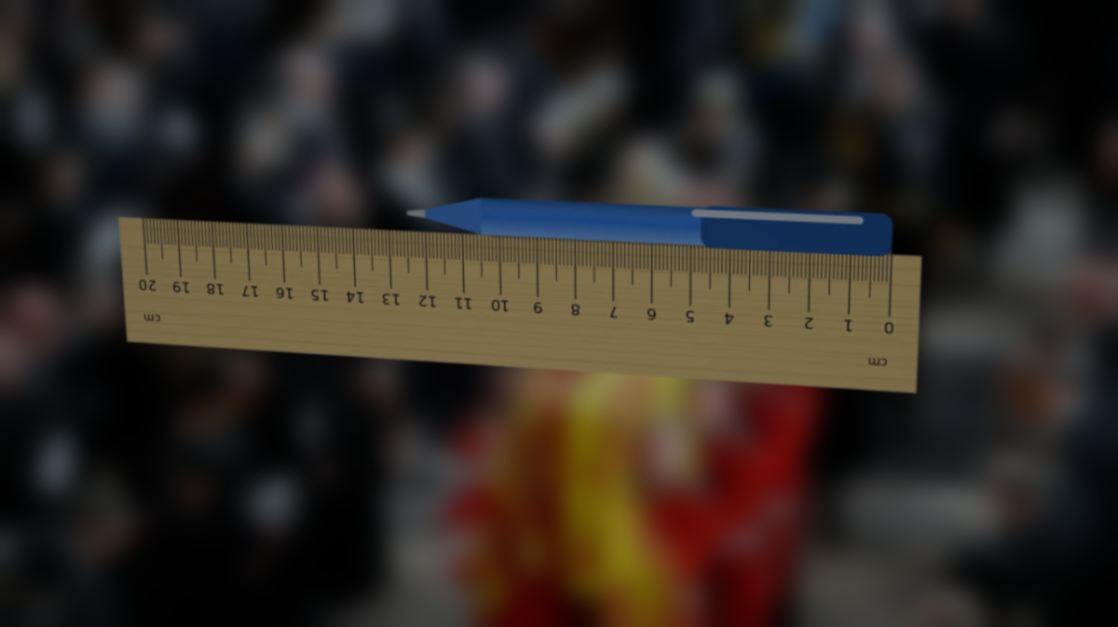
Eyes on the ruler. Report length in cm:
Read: 12.5 cm
